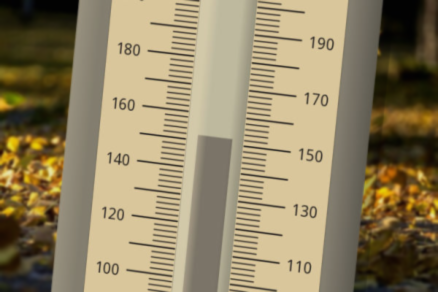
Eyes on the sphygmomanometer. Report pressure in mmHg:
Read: 152 mmHg
